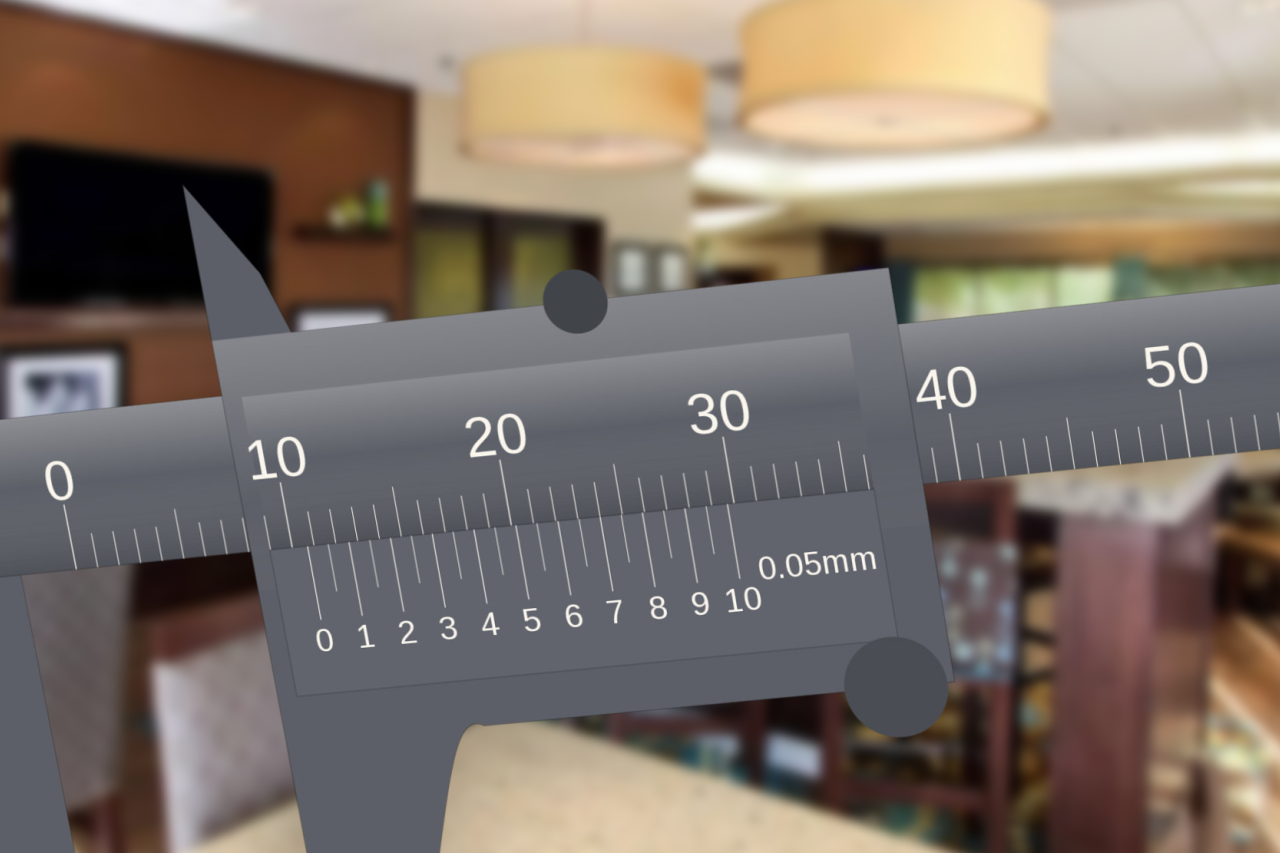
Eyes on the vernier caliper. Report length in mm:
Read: 10.7 mm
